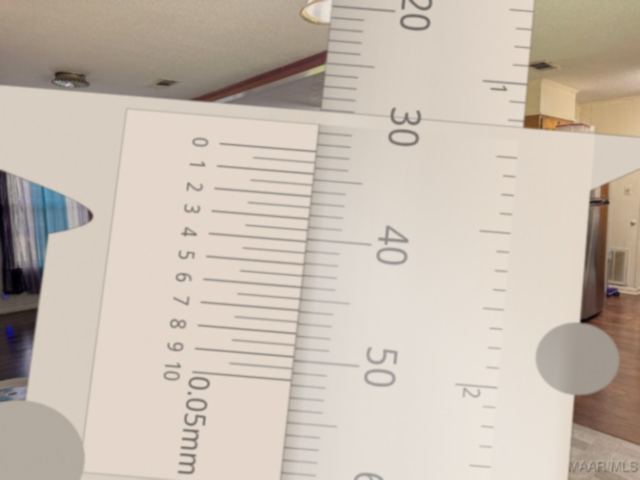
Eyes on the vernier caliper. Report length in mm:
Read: 32.6 mm
